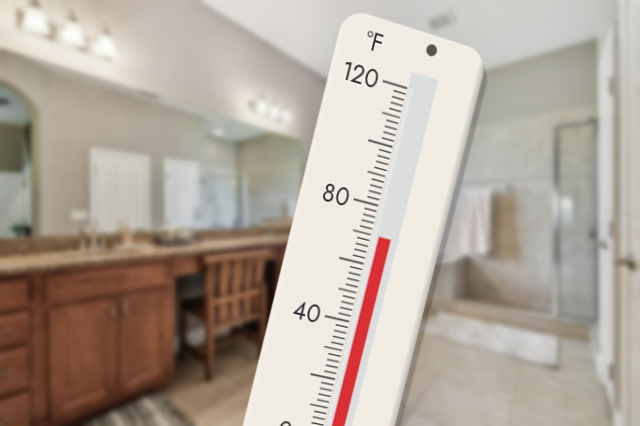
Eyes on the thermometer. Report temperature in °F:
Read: 70 °F
